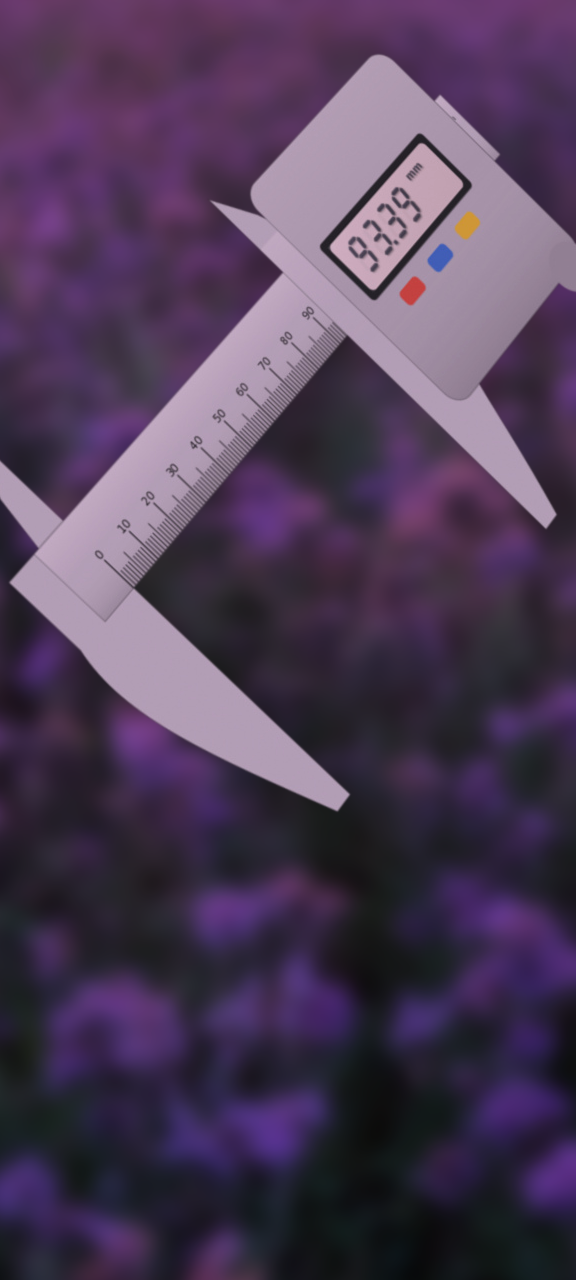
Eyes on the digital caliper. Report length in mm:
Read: 93.39 mm
